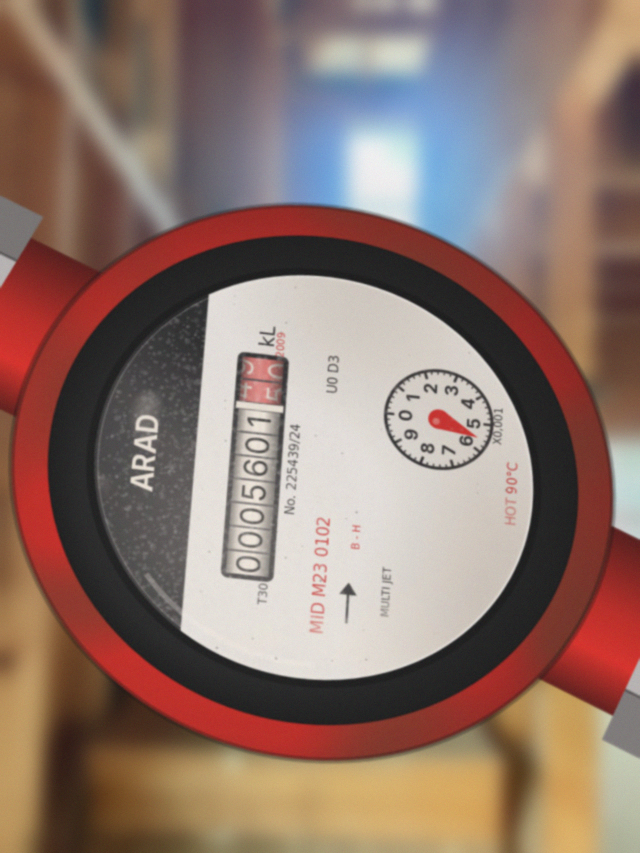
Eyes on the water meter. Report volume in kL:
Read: 5601.495 kL
